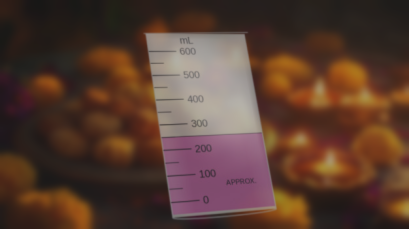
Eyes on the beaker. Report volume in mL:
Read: 250 mL
